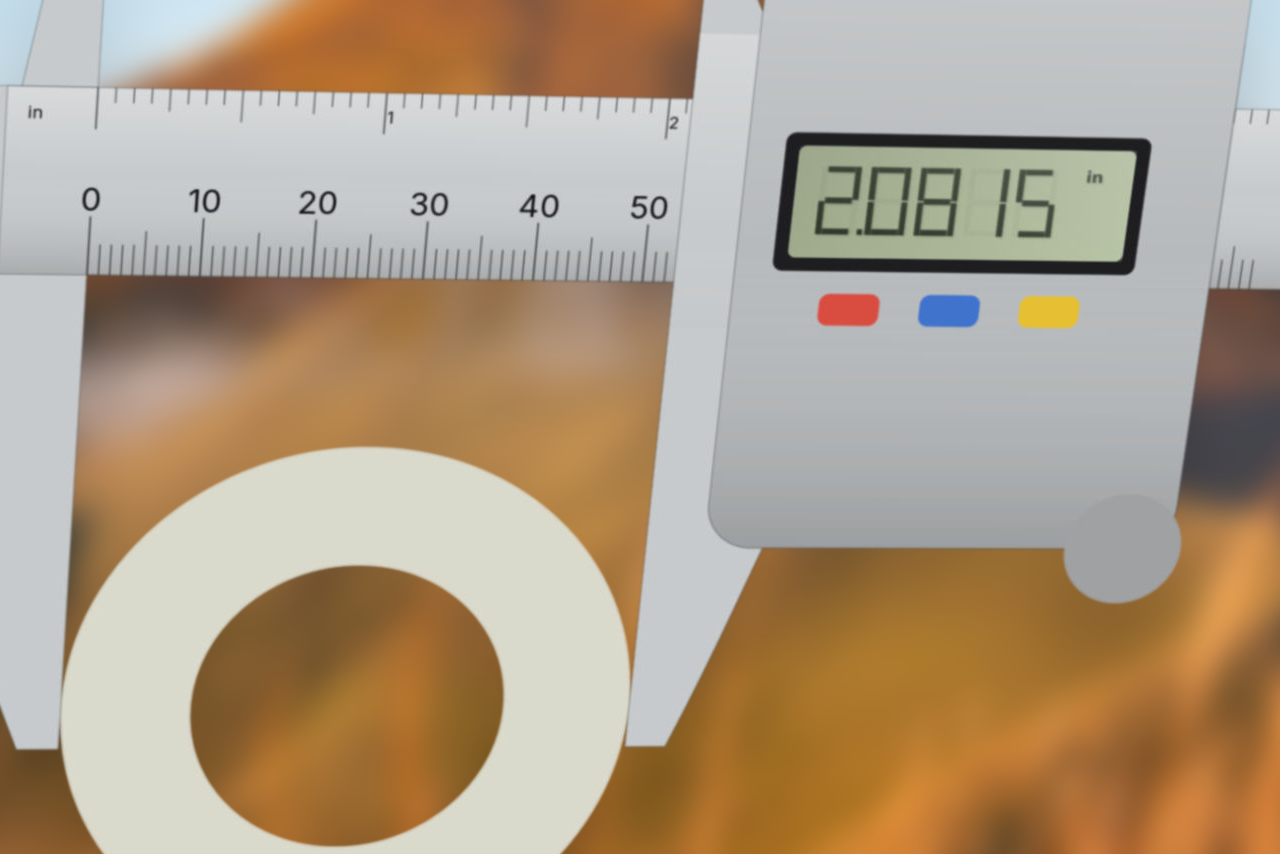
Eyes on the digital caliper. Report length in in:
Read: 2.0815 in
